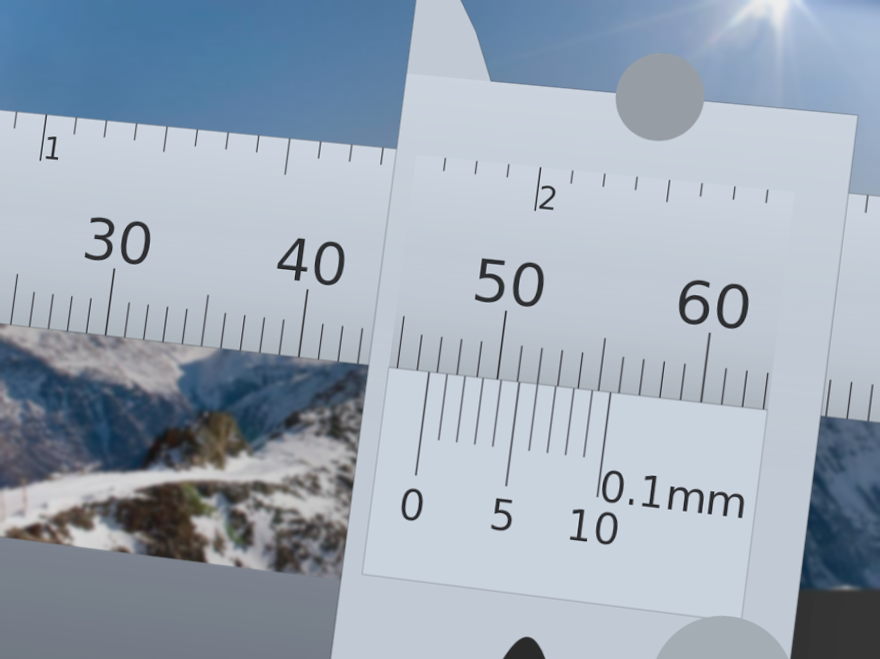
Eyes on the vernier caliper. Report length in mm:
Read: 46.6 mm
